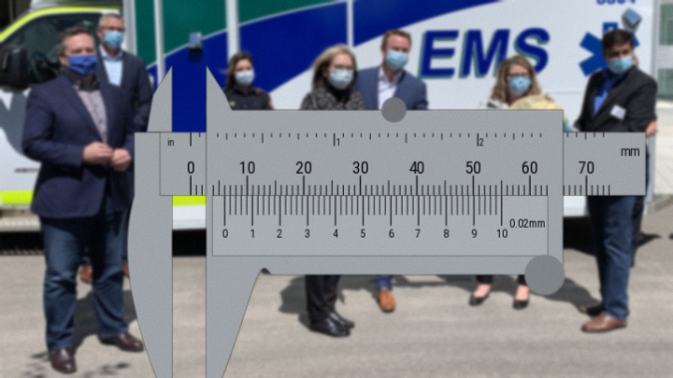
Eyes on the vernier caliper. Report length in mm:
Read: 6.0 mm
